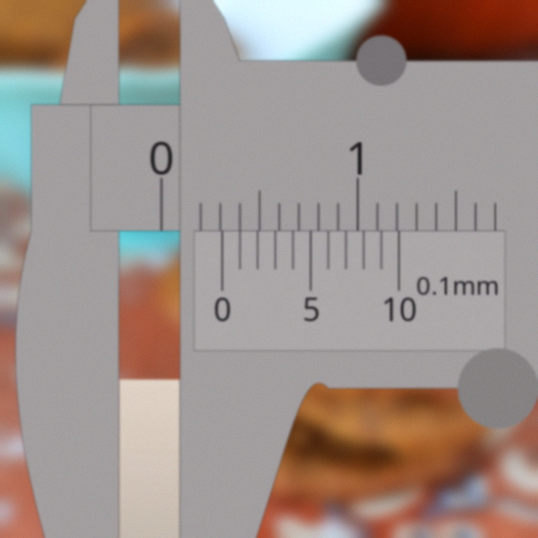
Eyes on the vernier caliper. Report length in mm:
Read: 3.1 mm
